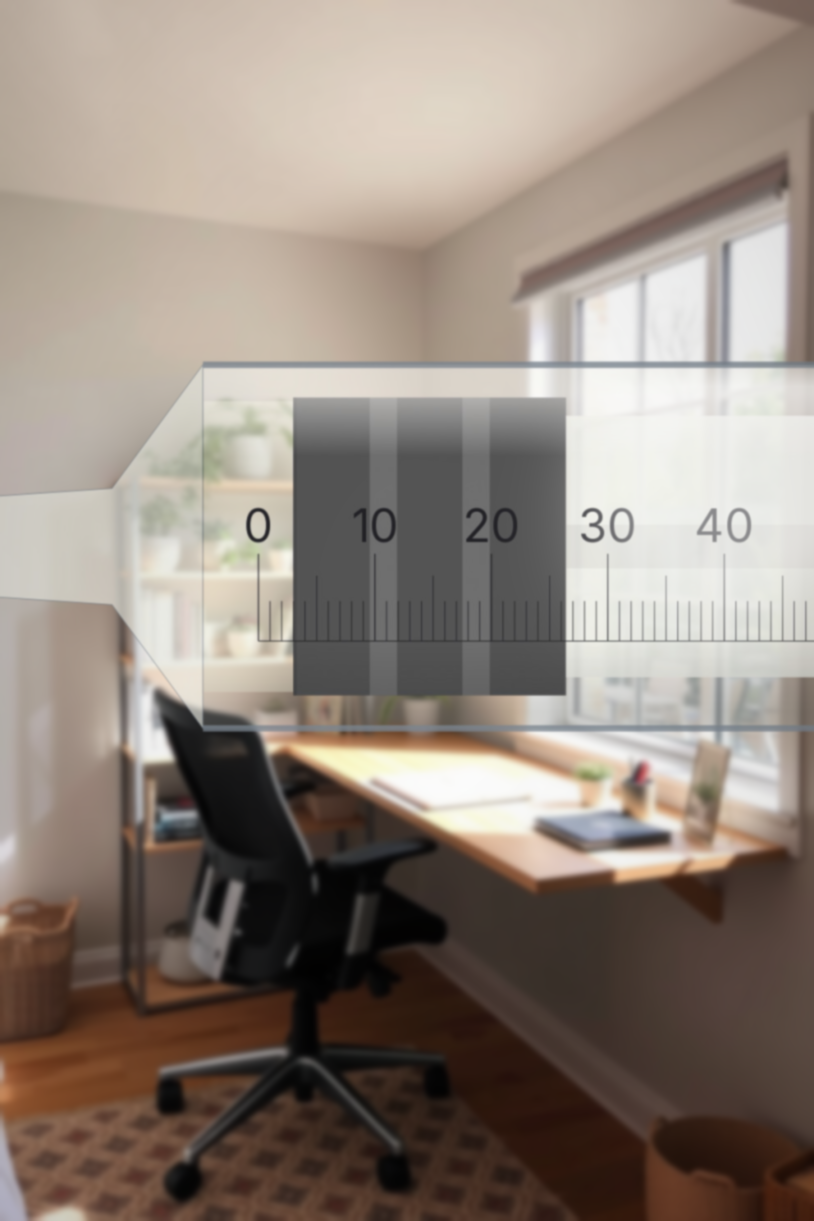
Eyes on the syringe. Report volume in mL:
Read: 3 mL
